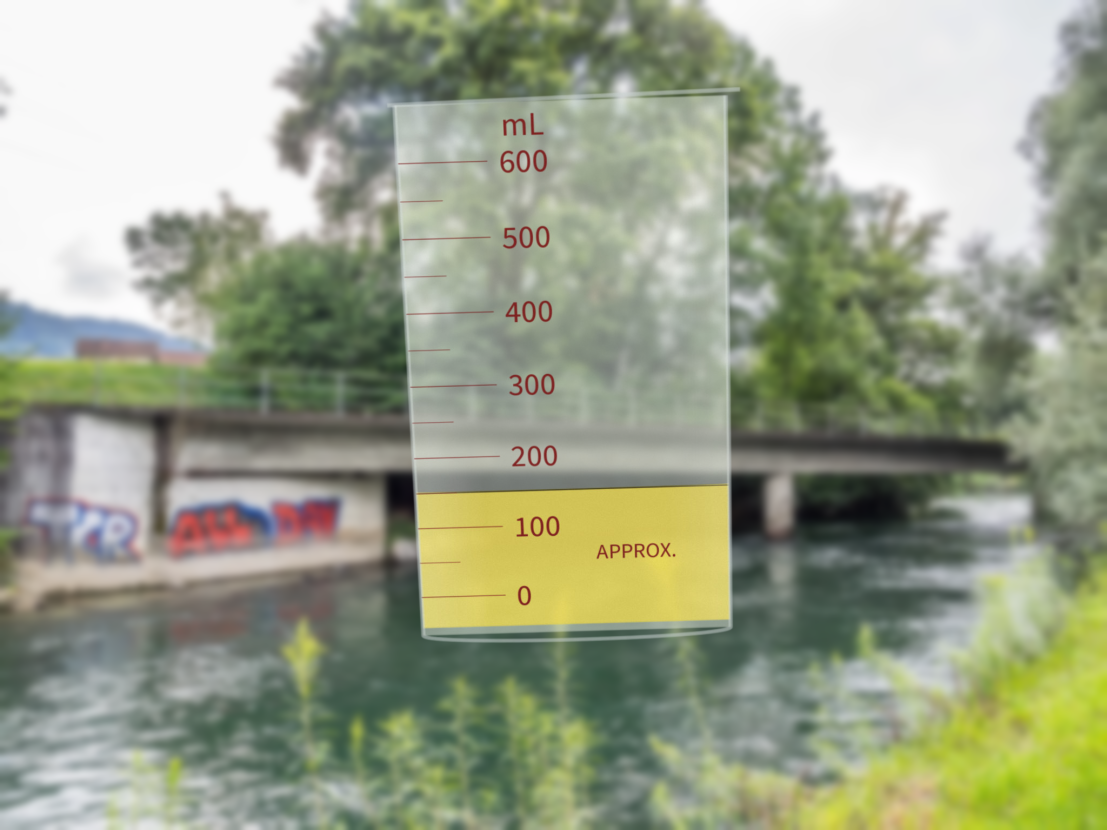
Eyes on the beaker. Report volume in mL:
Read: 150 mL
